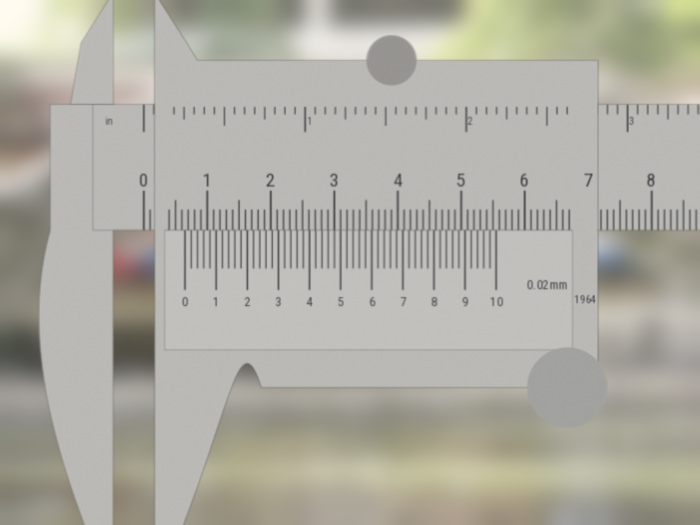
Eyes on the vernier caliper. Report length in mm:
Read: 6.5 mm
